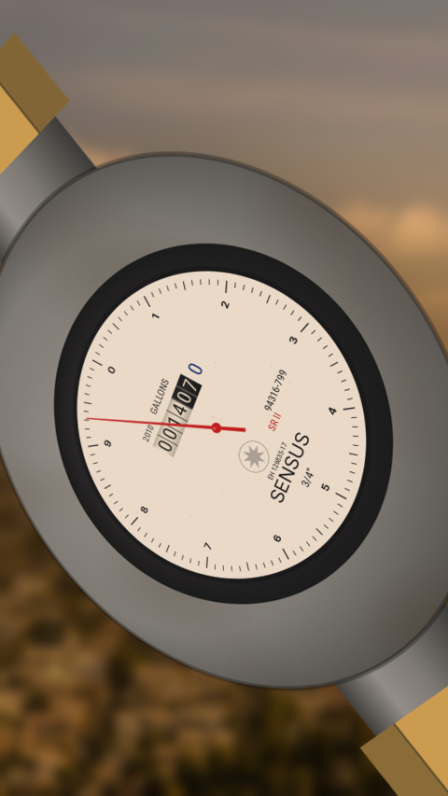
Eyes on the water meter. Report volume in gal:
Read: 14069.3 gal
